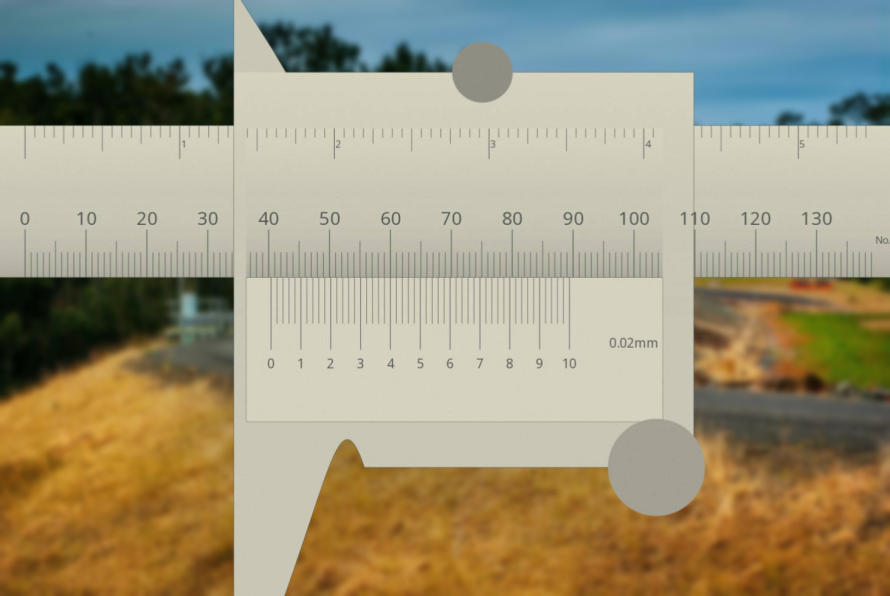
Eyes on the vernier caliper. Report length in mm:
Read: 40.4 mm
